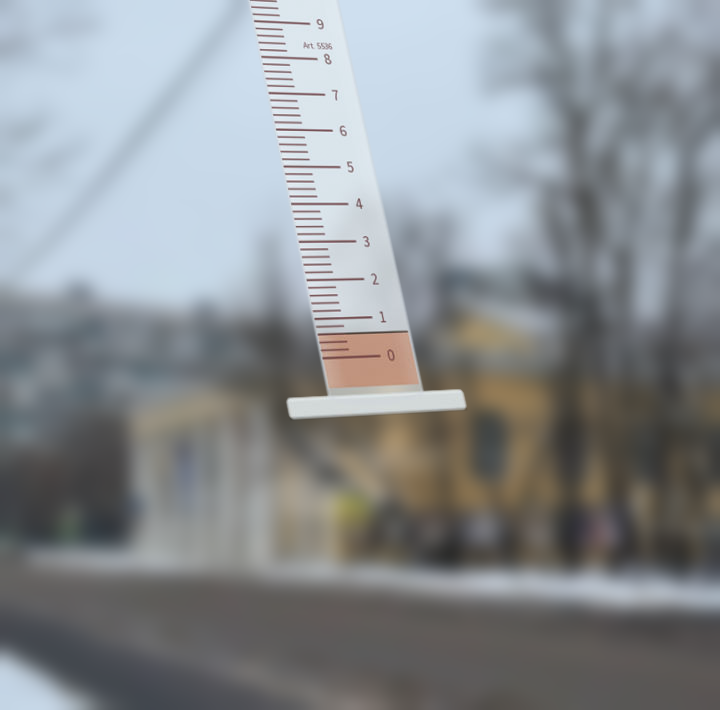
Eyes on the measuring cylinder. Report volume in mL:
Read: 0.6 mL
